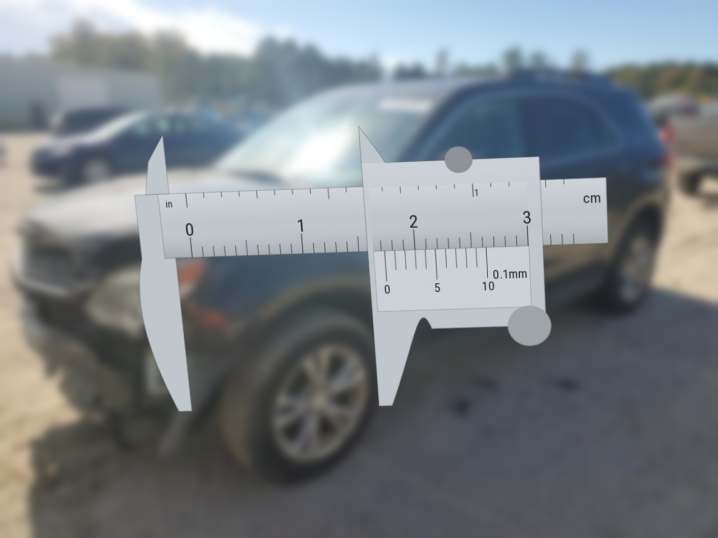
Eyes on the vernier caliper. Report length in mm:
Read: 17.3 mm
